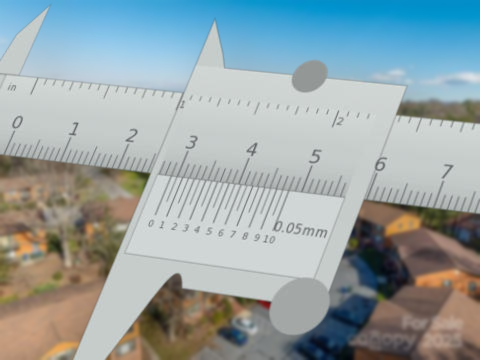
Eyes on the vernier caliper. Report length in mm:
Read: 29.0 mm
